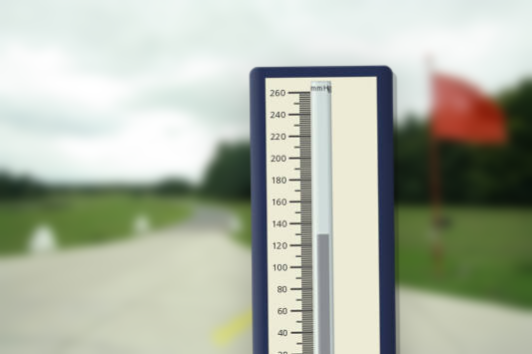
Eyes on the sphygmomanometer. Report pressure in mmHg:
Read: 130 mmHg
